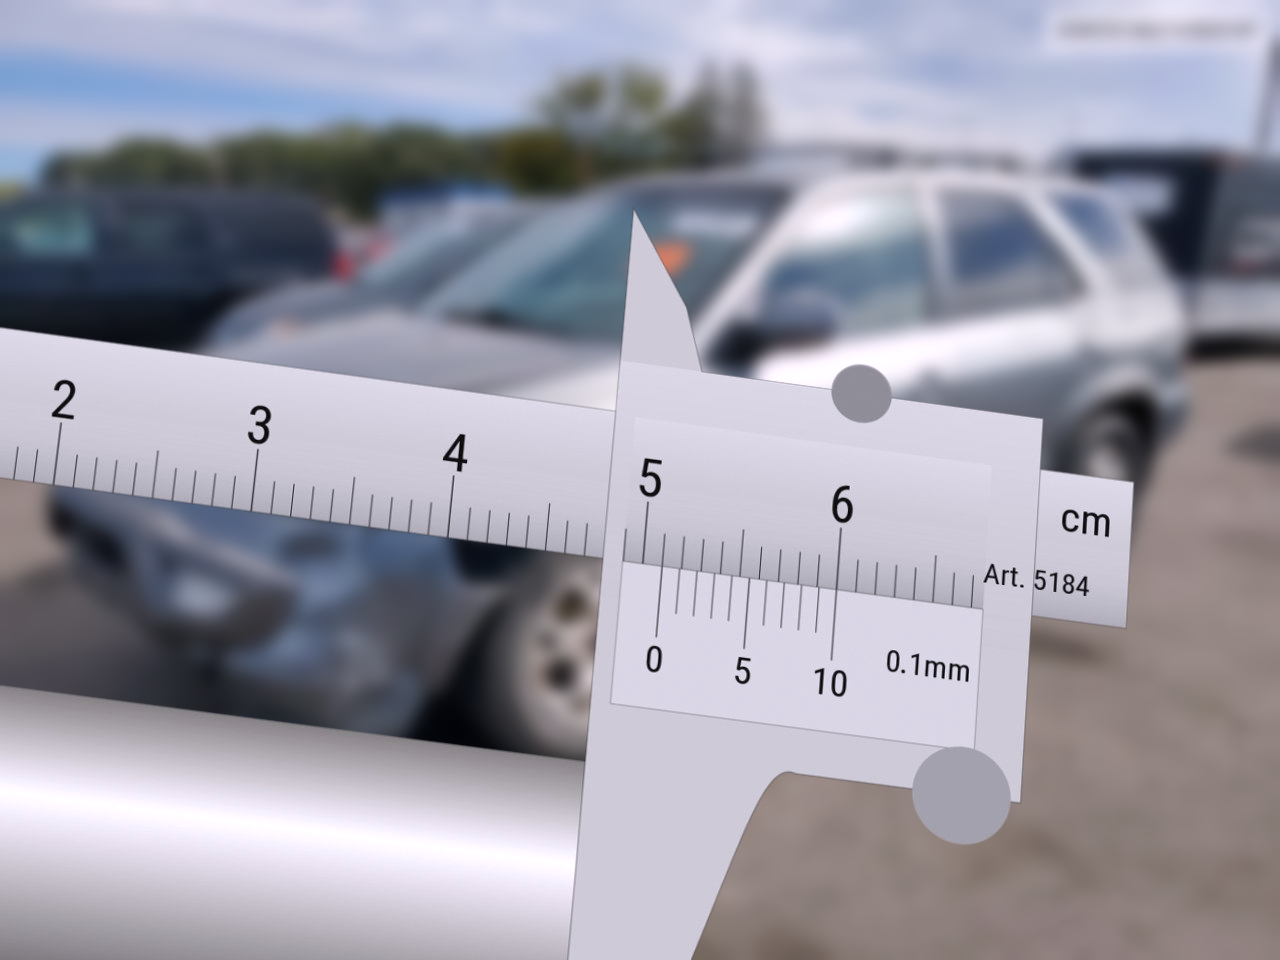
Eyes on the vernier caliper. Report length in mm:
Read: 51.0 mm
